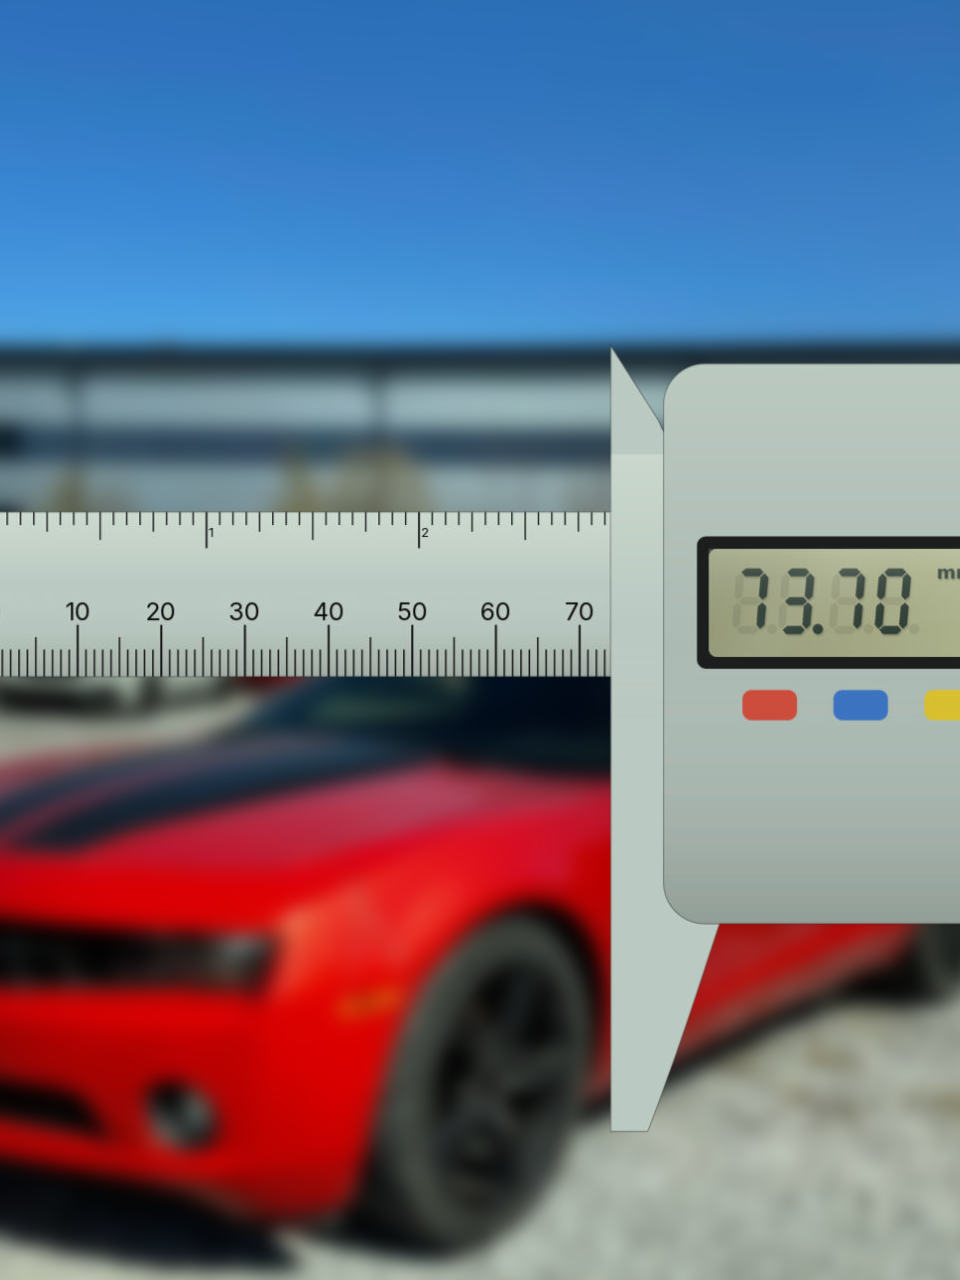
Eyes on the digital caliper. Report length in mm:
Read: 73.70 mm
